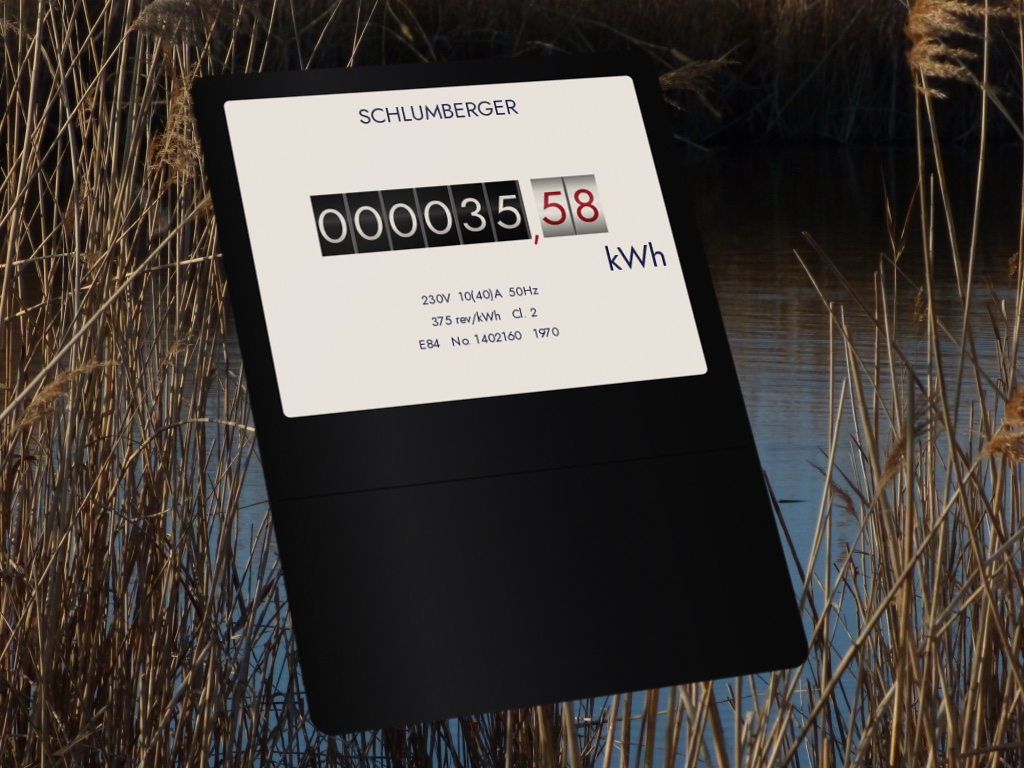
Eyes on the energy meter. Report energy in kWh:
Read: 35.58 kWh
